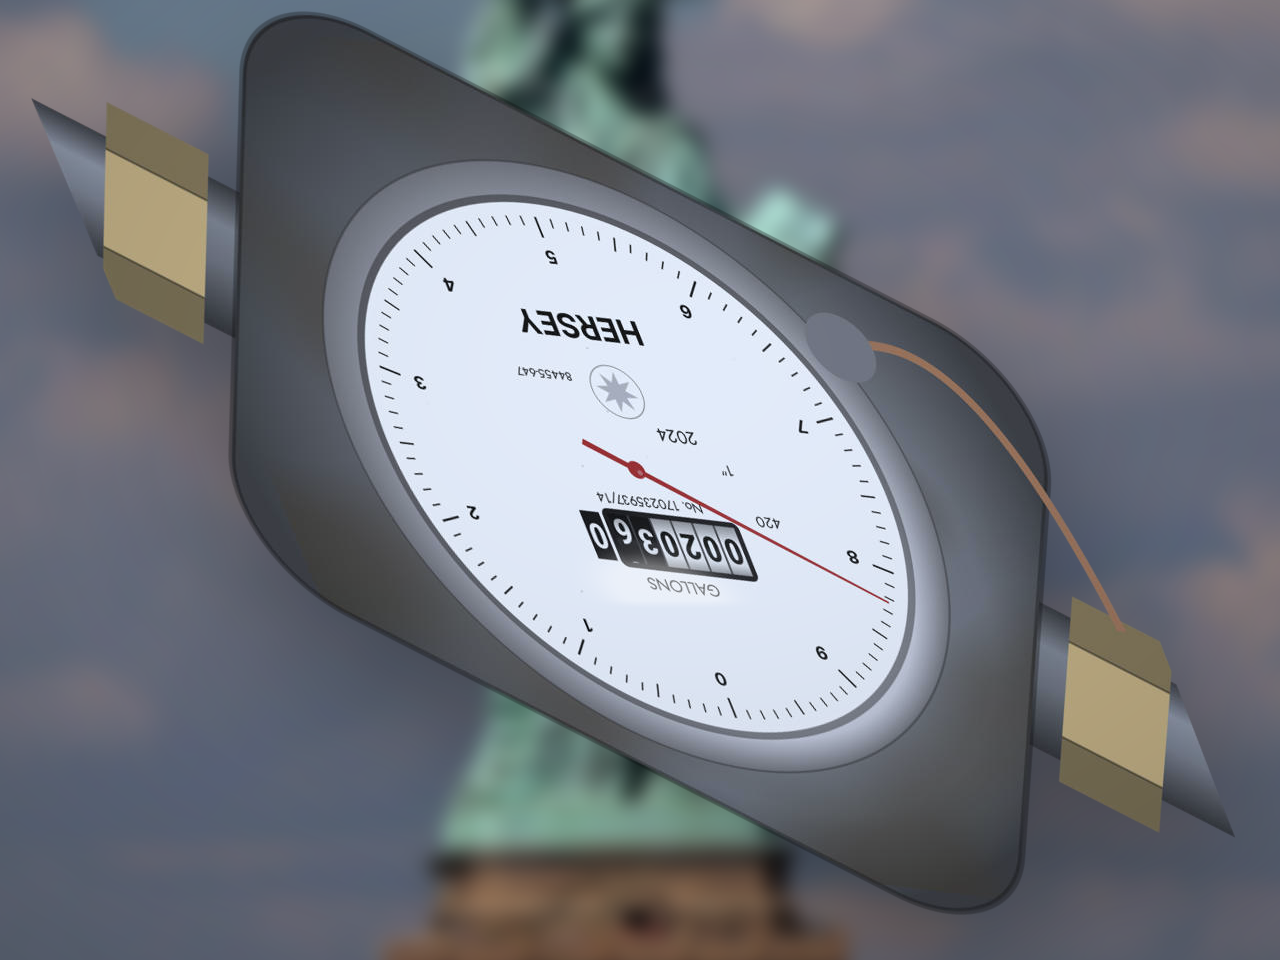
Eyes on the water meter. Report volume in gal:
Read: 20358.2 gal
